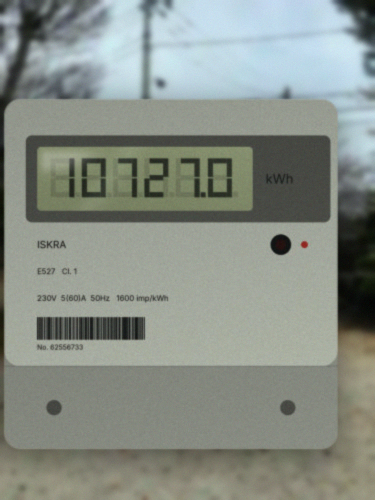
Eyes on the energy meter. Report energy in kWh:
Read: 10727.0 kWh
